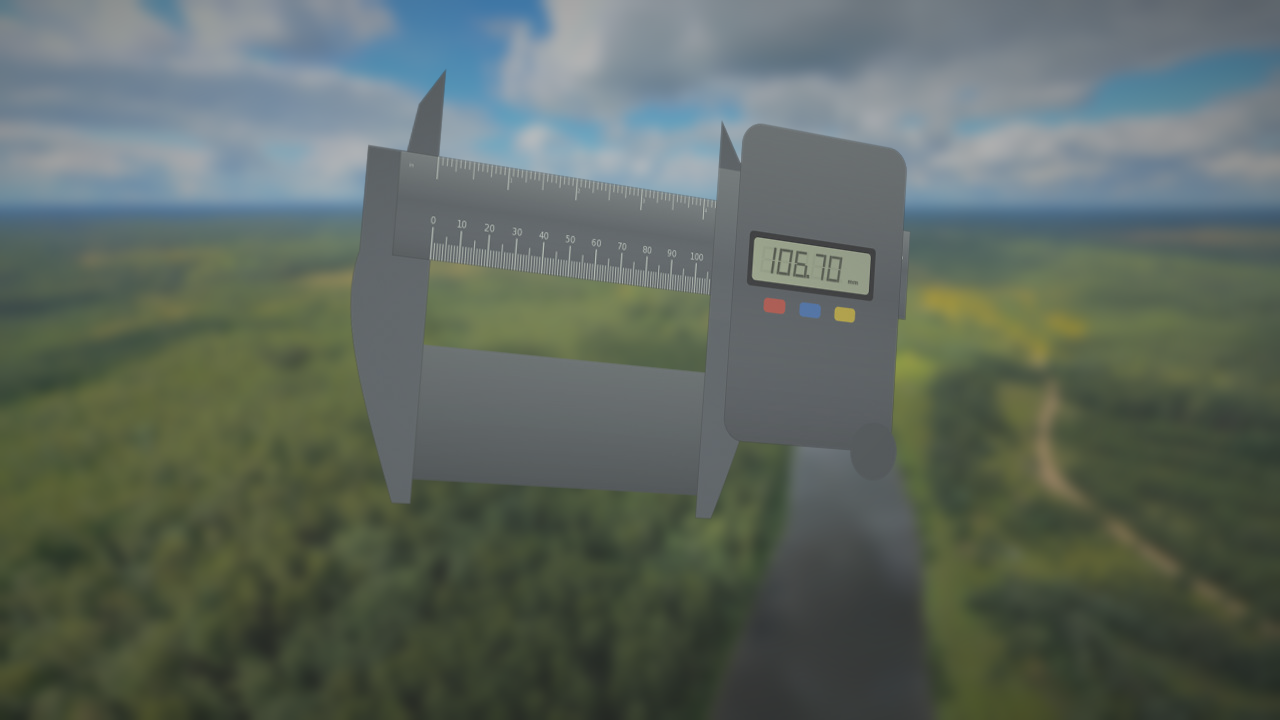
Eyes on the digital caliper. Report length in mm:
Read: 106.70 mm
